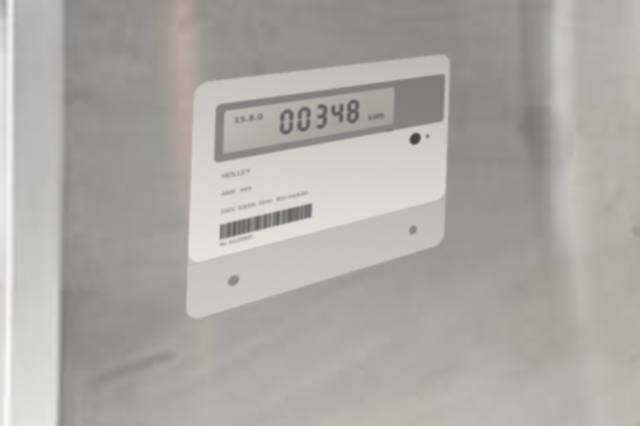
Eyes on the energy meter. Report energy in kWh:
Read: 348 kWh
